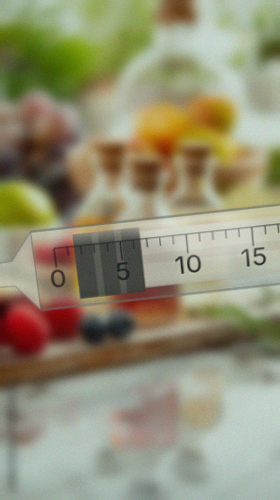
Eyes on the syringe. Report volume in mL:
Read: 1.5 mL
